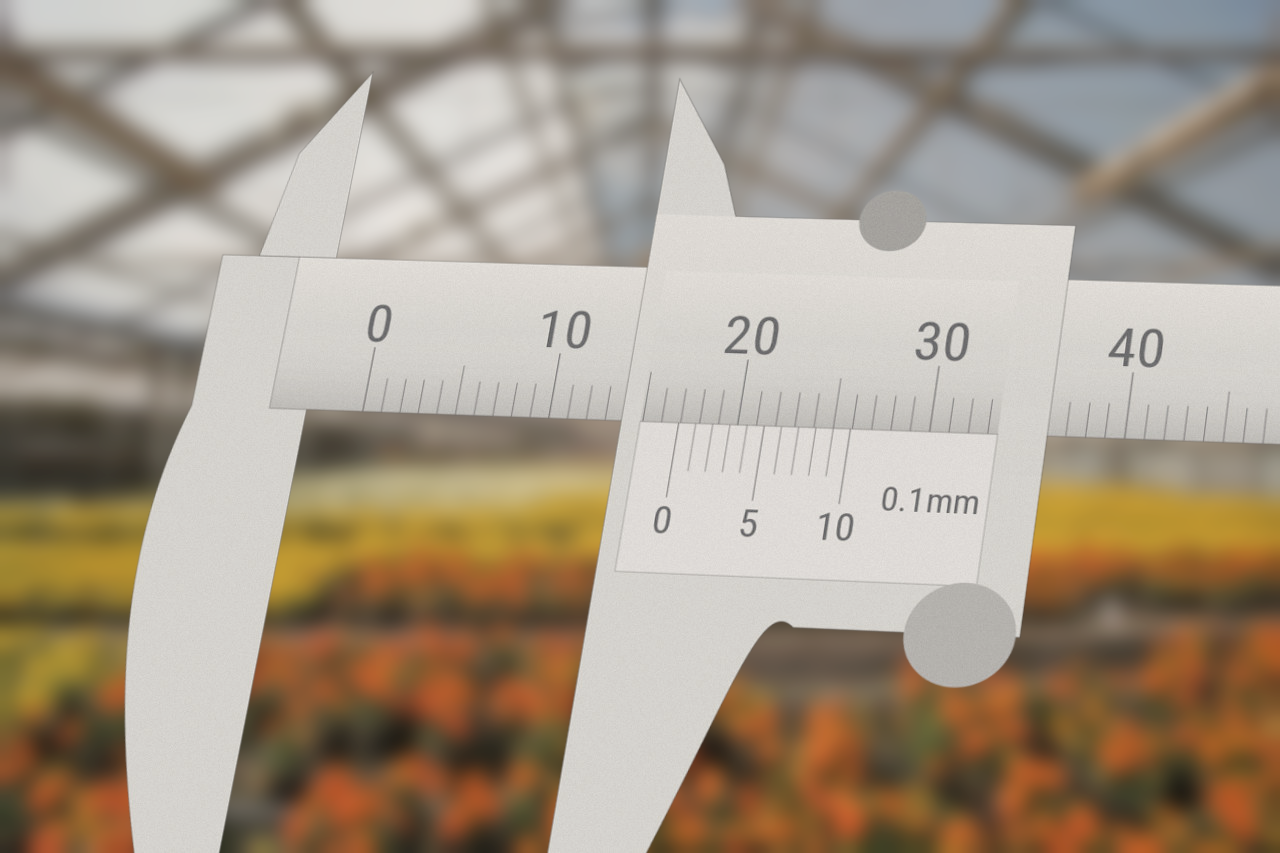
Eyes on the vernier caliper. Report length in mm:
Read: 16.9 mm
